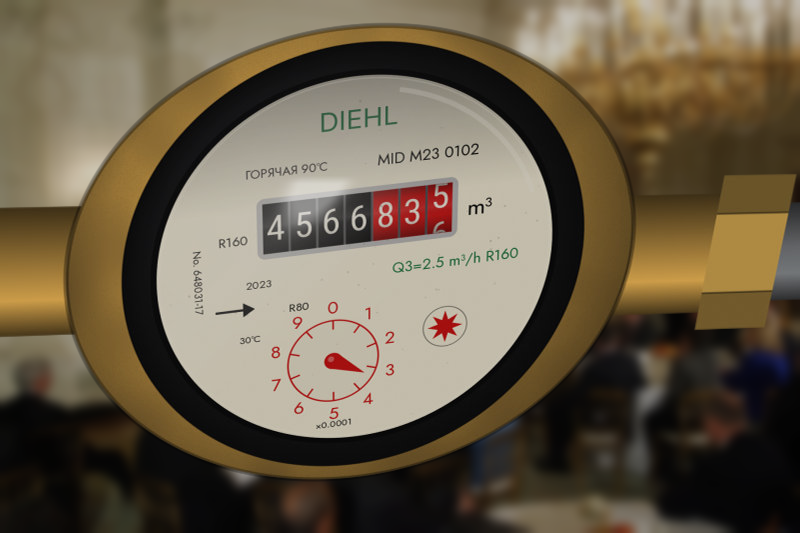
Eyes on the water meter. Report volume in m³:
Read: 4566.8353 m³
